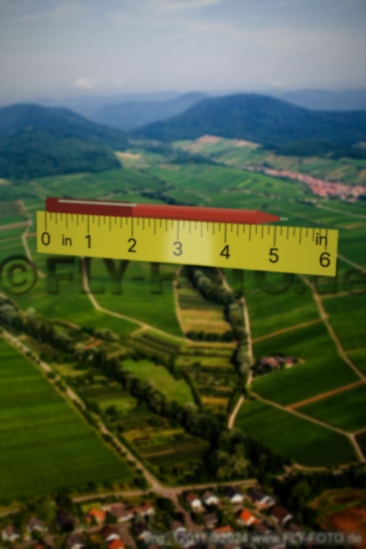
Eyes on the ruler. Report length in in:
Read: 5.25 in
